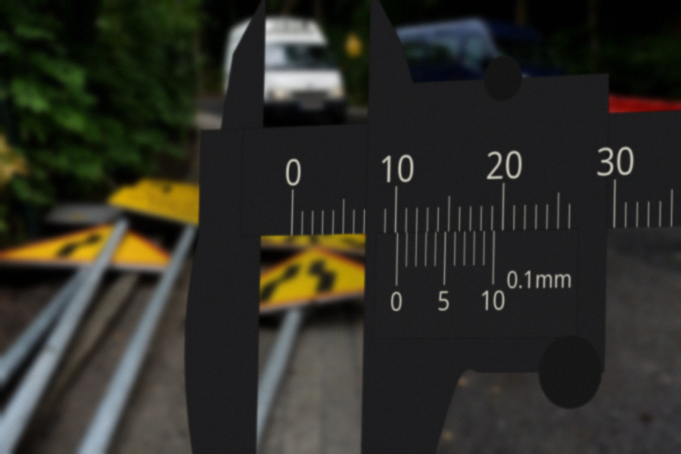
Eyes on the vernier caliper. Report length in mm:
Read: 10.2 mm
